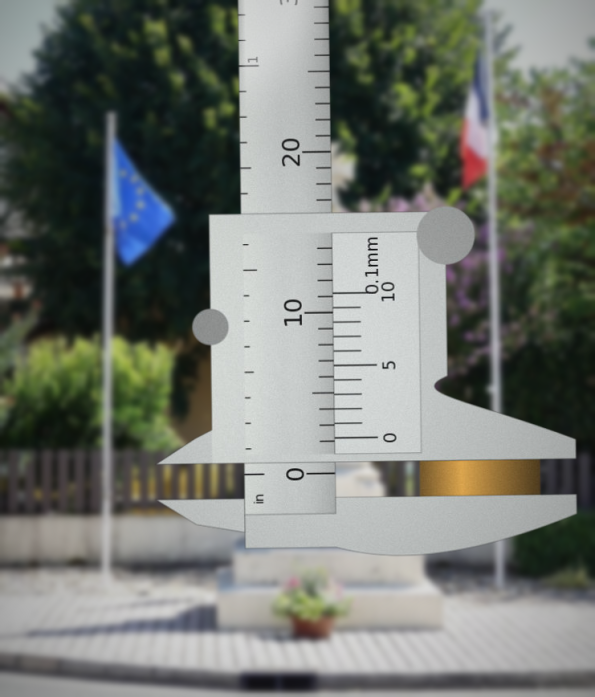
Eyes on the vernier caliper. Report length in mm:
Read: 2.2 mm
